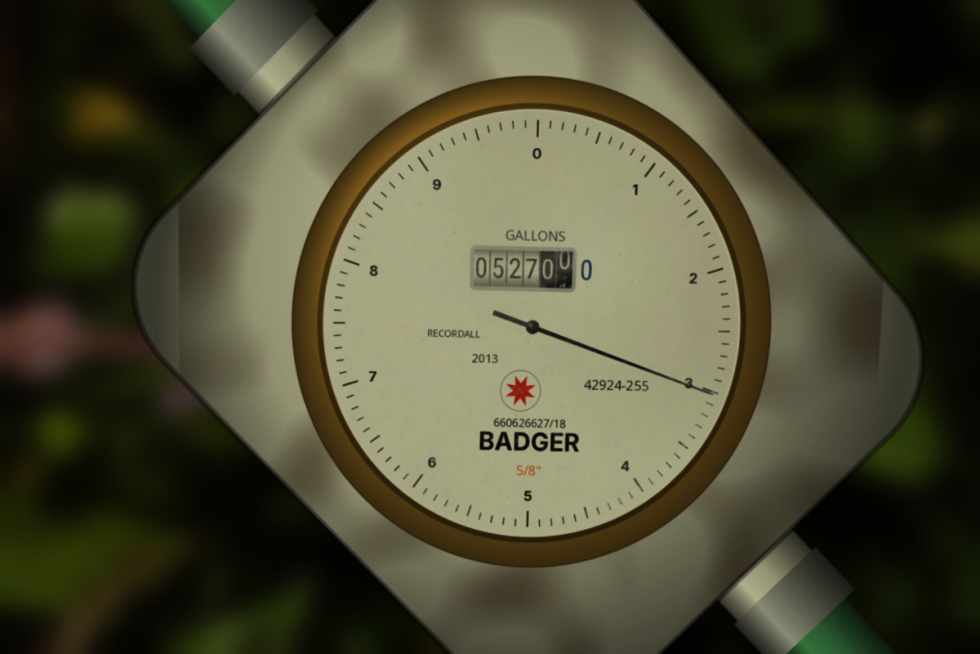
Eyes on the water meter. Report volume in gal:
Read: 527003.0 gal
